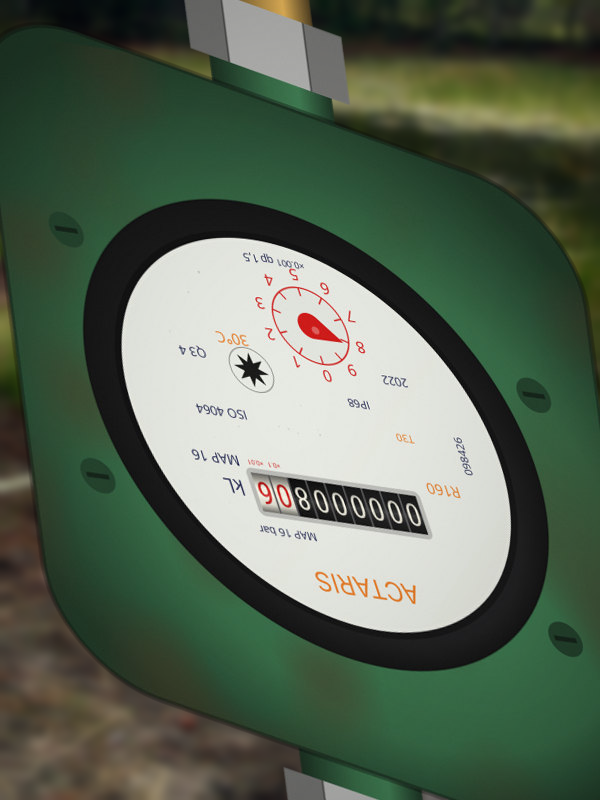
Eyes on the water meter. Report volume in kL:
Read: 8.068 kL
